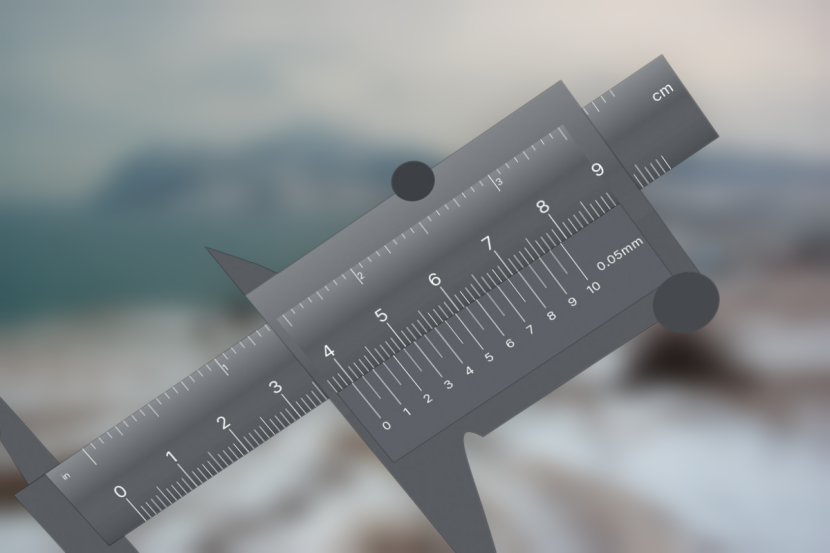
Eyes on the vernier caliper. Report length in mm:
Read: 39.8 mm
